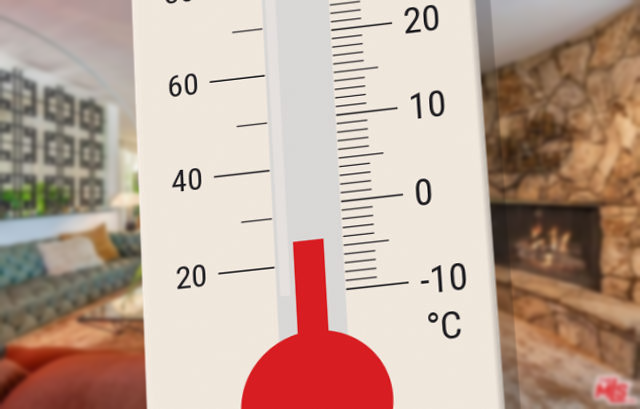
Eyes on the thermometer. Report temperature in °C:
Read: -4 °C
